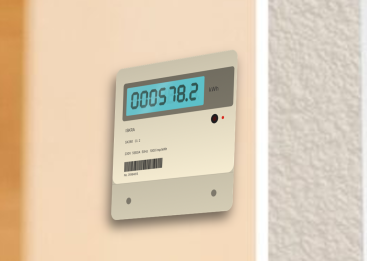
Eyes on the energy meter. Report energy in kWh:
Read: 578.2 kWh
